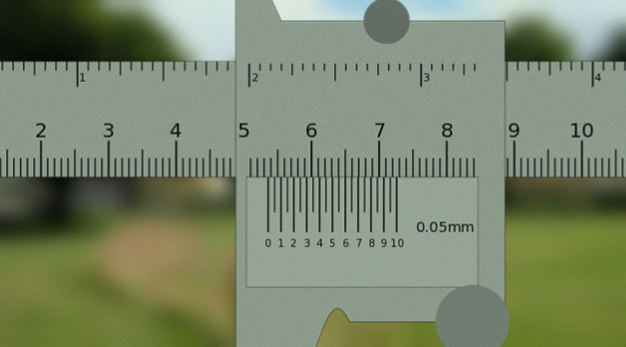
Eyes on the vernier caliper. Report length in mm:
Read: 53.6 mm
